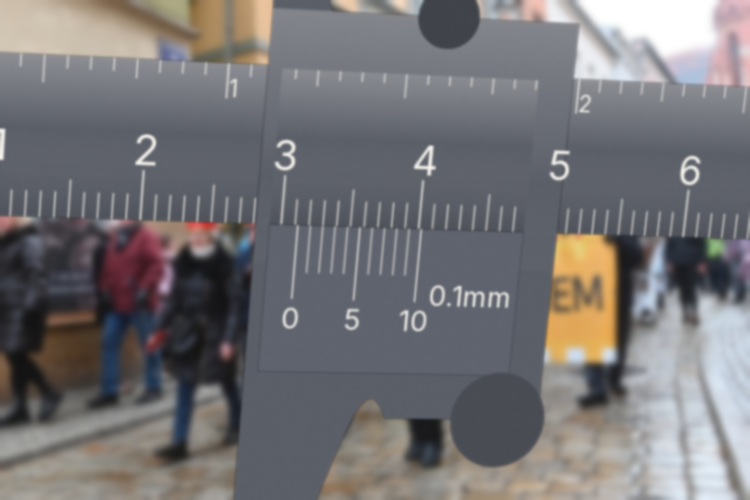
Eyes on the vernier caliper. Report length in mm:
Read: 31.2 mm
